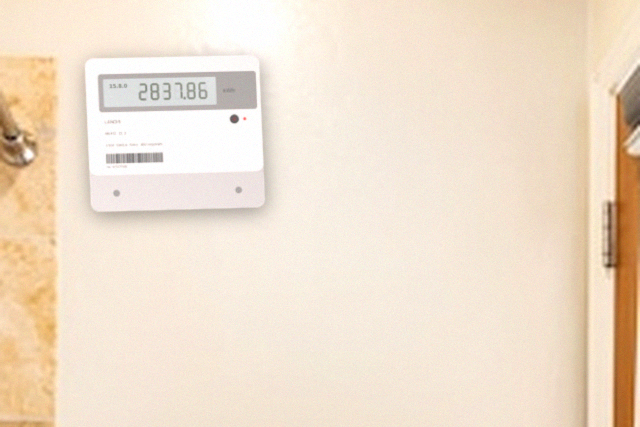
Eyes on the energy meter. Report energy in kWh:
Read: 2837.86 kWh
